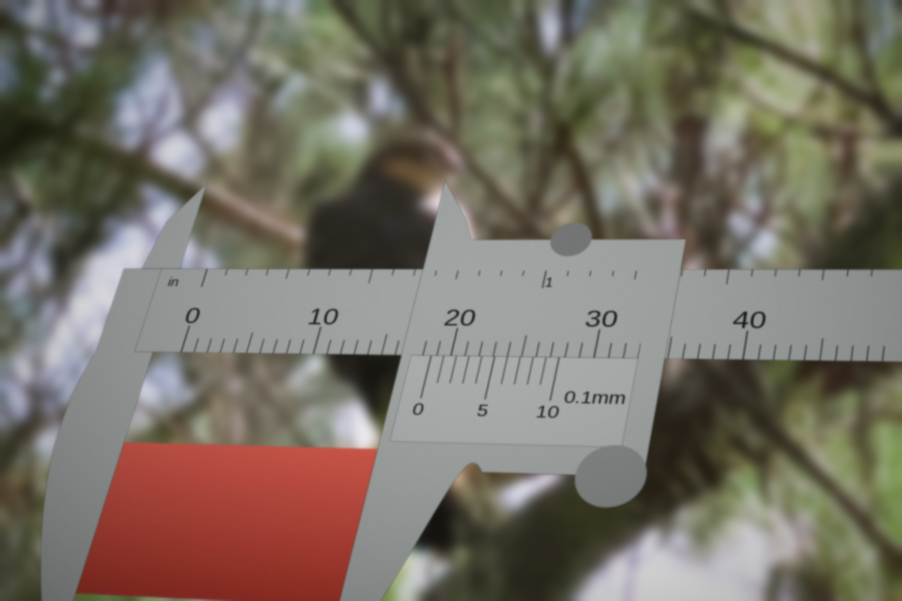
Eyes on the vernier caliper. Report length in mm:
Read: 18.6 mm
